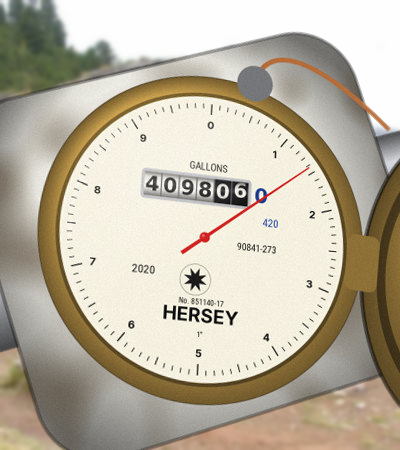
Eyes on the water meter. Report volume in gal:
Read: 4098061.4 gal
